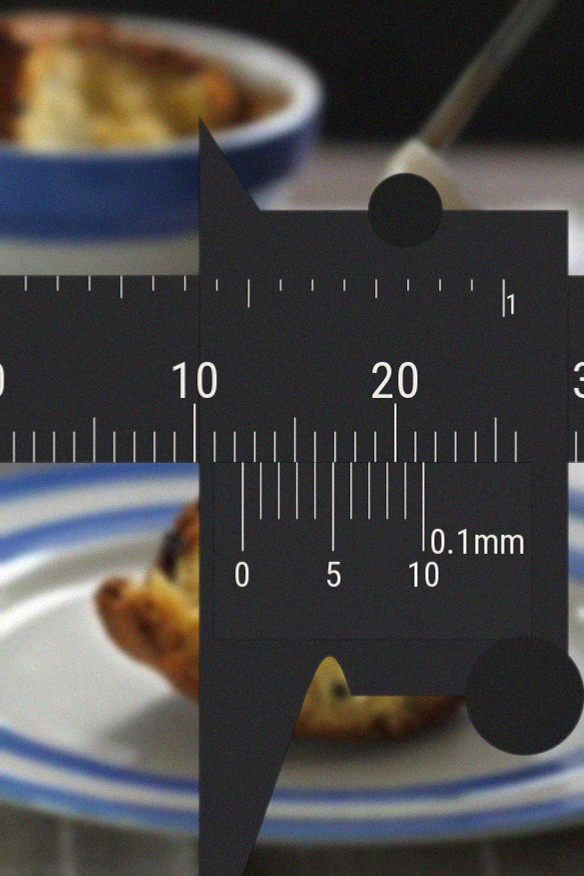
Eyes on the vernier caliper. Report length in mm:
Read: 12.4 mm
